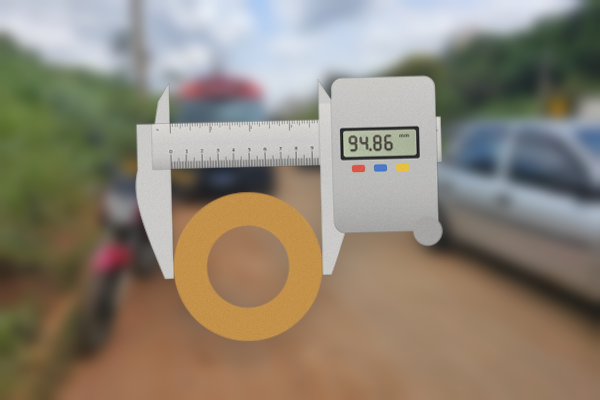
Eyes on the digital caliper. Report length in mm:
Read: 94.86 mm
